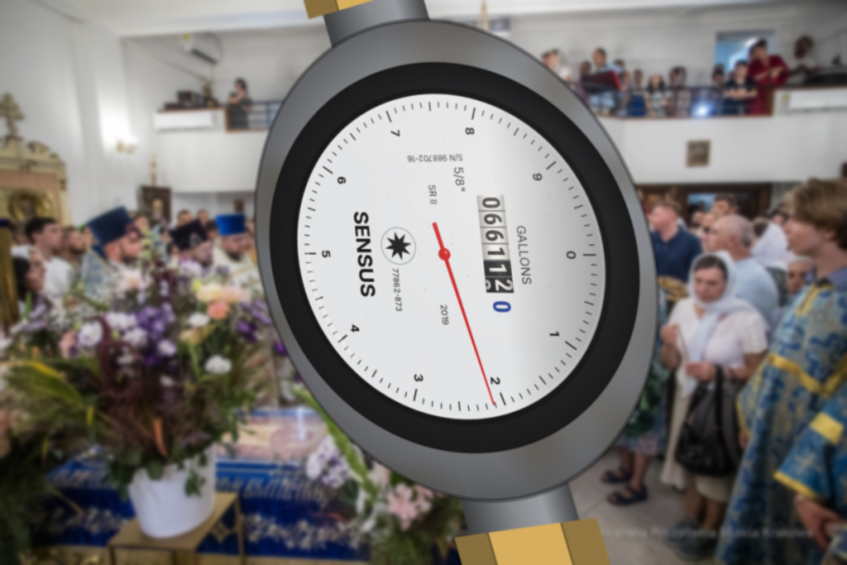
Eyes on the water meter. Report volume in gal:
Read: 661122.1 gal
